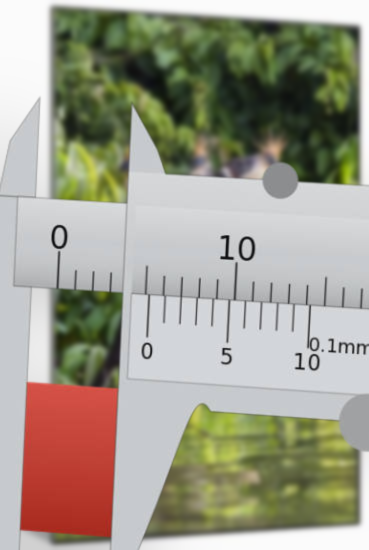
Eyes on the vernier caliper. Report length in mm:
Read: 5.2 mm
